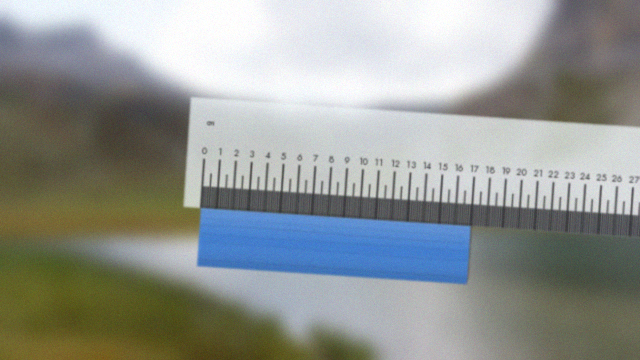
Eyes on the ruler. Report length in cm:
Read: 17 cm
